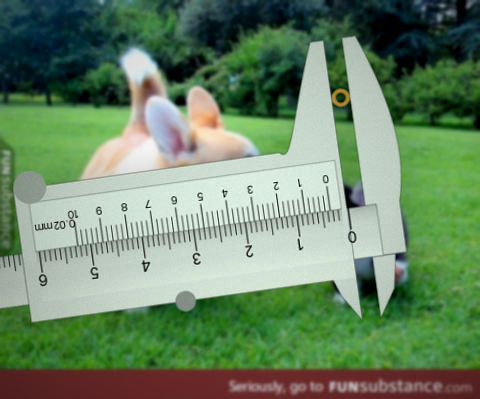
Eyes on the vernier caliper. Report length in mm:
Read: 3.5 mm
